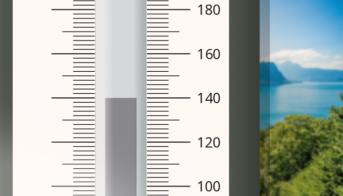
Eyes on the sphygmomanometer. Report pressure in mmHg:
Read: 140 mmHg
